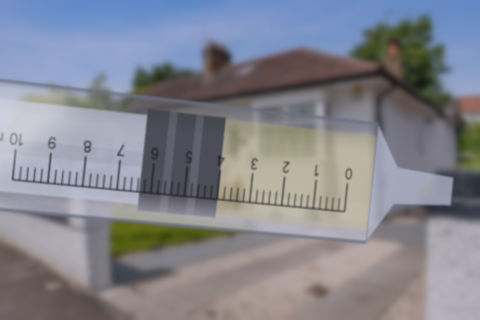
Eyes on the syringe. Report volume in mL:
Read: 4 mL
